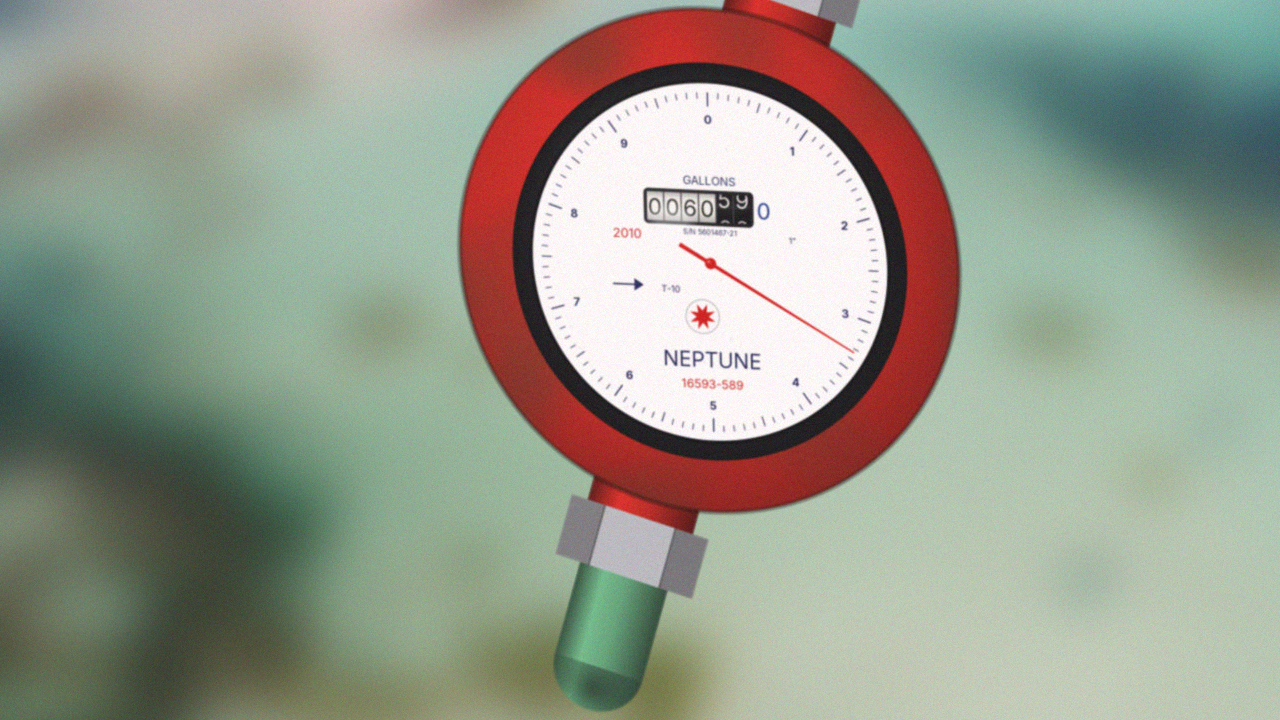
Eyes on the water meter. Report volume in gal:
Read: 60593.3 gal
